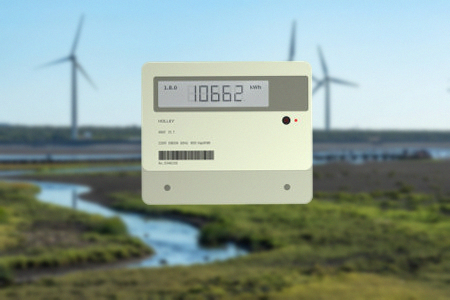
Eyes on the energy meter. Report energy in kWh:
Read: 10662 kWh
